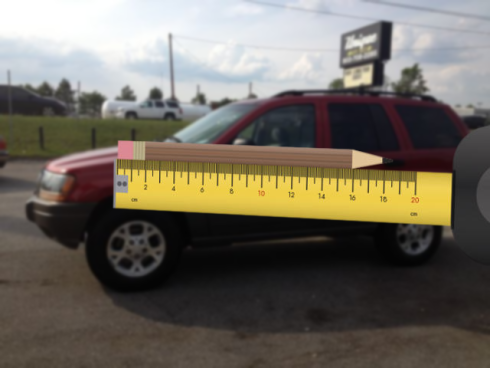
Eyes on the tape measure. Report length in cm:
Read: 18.5 cm
